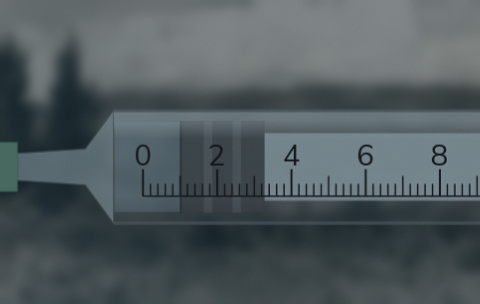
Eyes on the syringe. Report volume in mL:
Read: 1 mL
